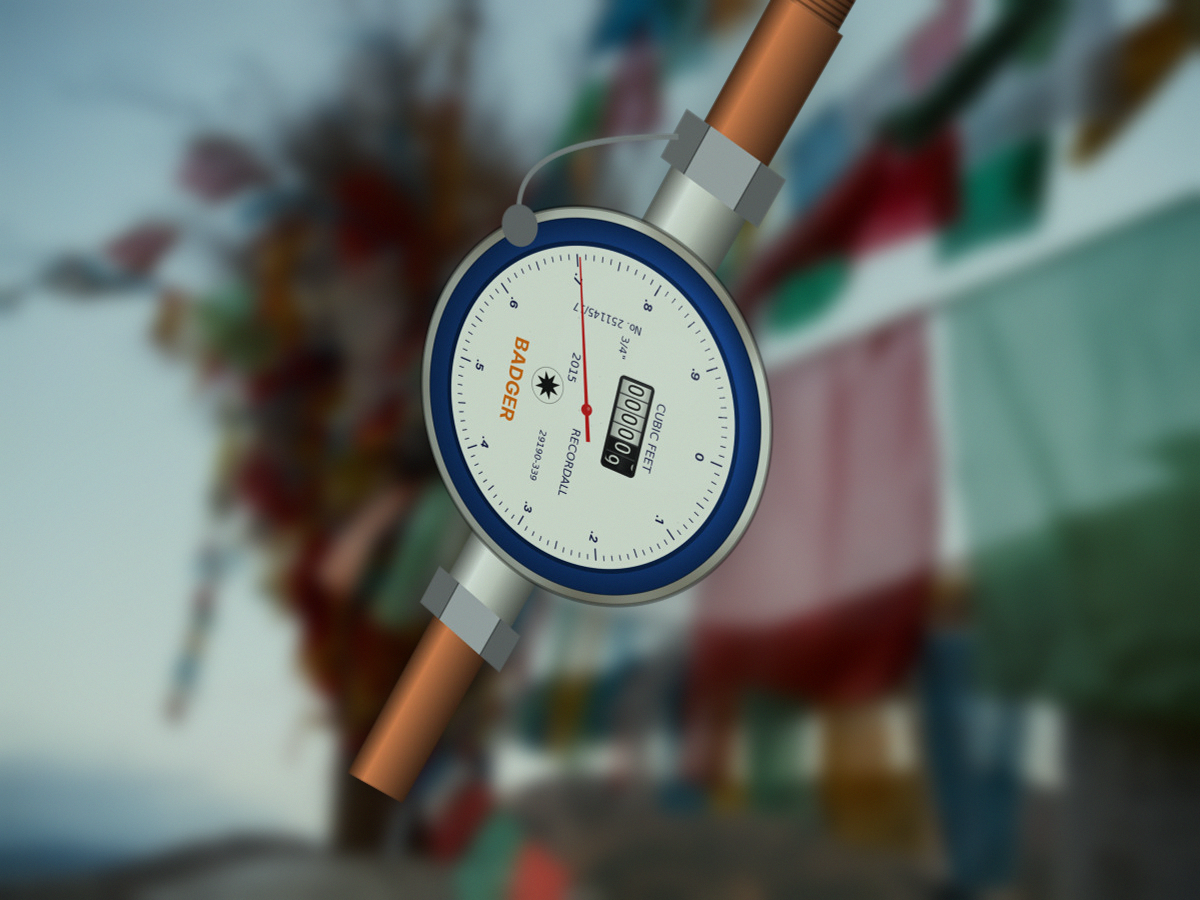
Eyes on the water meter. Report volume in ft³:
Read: 8.70 ft³
